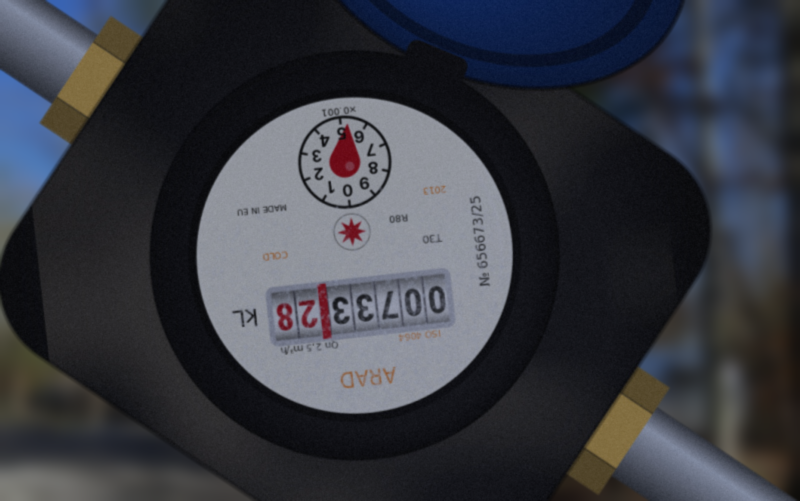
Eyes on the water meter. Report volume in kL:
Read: 733.285 kL
